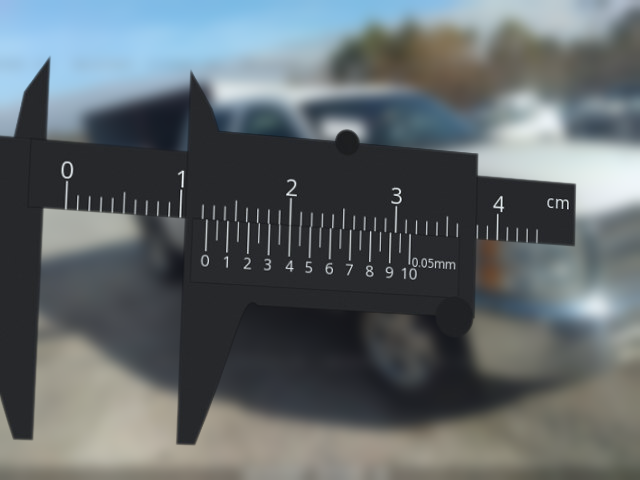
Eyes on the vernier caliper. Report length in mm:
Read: 12.4 mm
